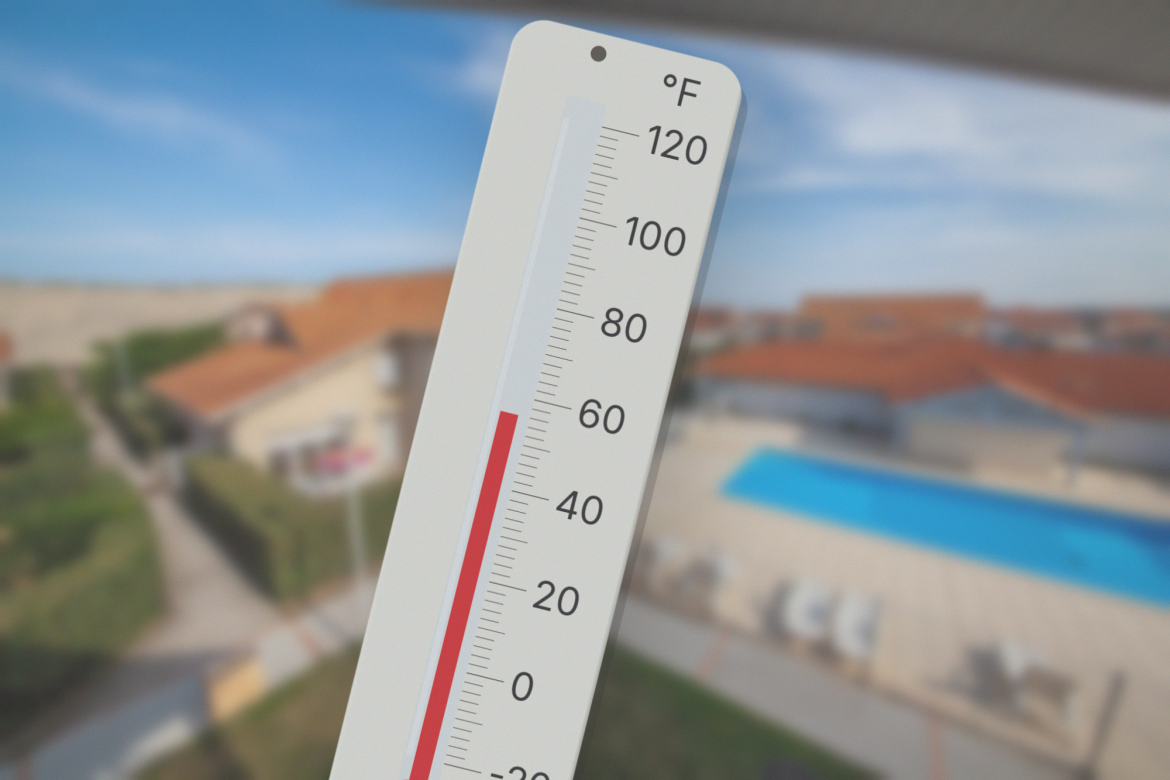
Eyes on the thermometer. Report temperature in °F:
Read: 56 °F
